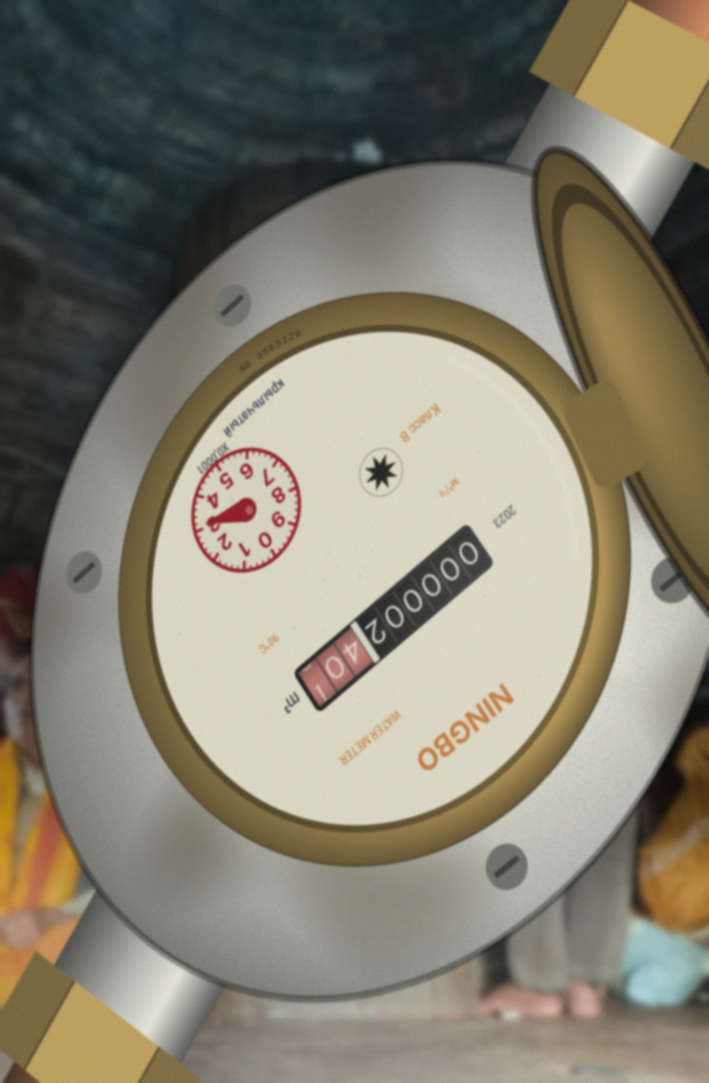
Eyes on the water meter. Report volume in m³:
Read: 2.4013 m³
